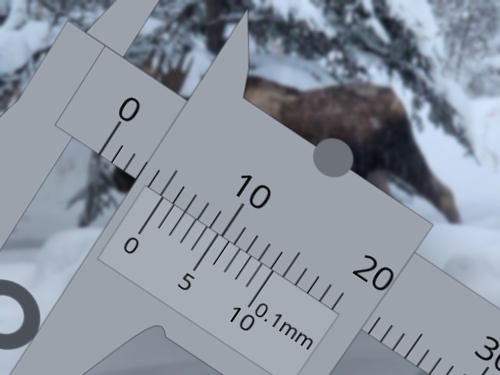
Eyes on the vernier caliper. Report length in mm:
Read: 5.2 mm
